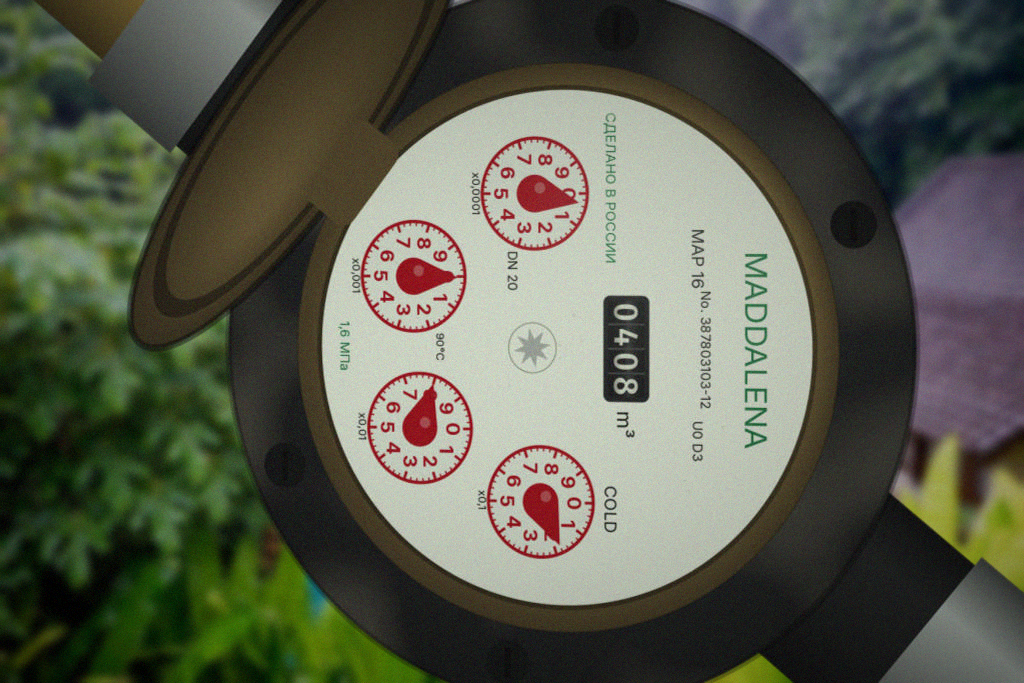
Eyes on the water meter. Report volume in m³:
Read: 408.1800 m³
